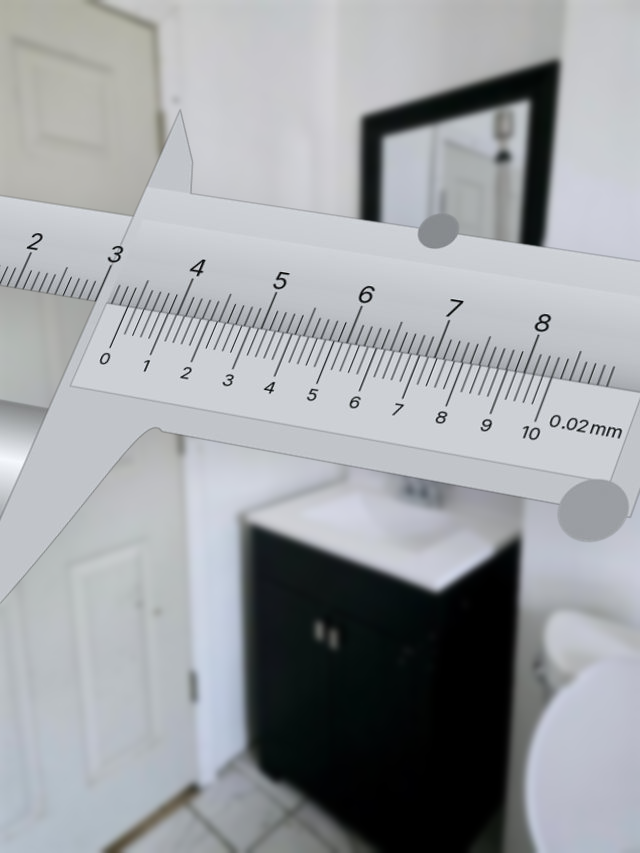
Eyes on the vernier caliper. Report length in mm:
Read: 34.0 mm
